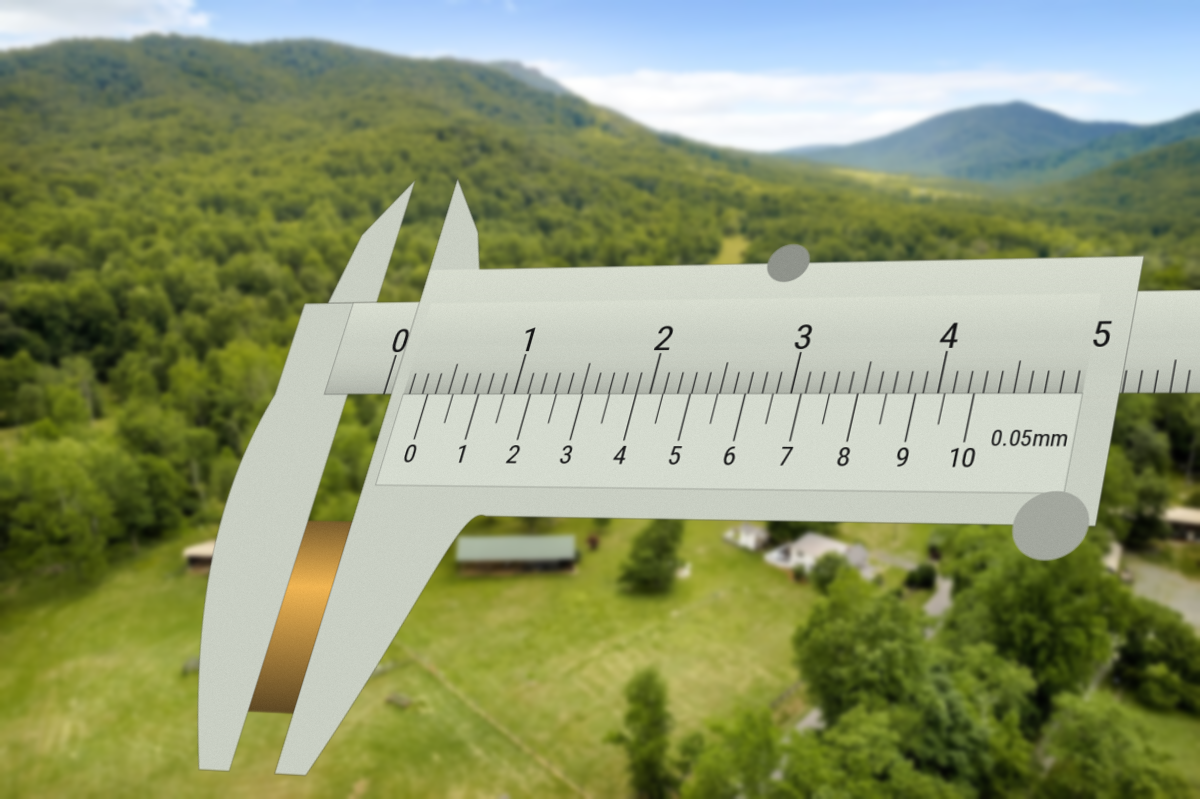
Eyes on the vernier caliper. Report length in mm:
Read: 3.4 mm
